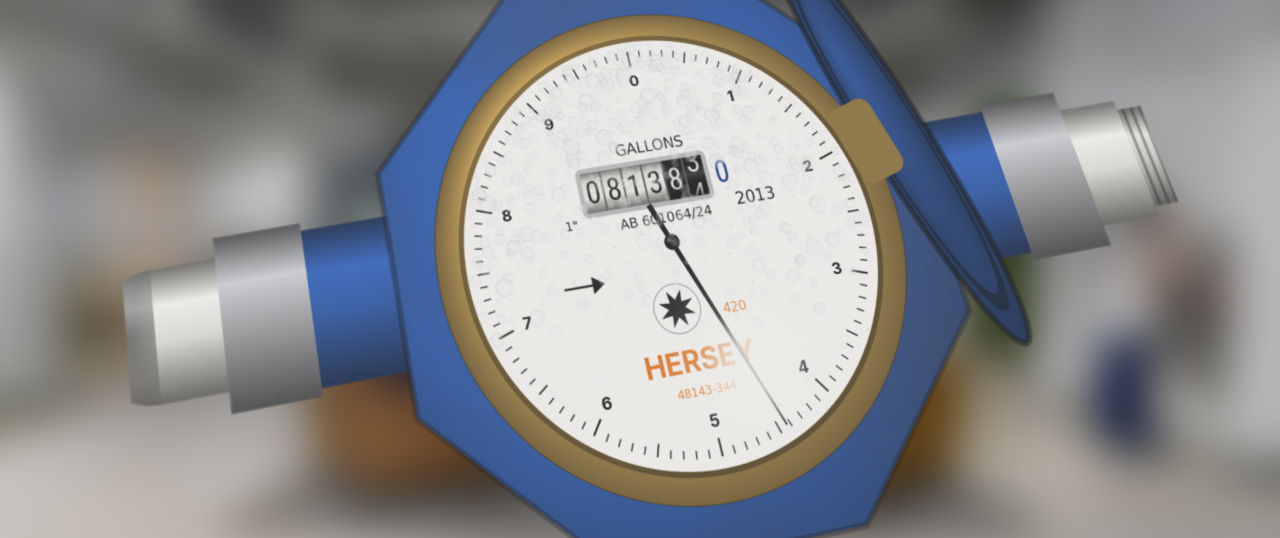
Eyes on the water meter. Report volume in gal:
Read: 813834.4 gal
